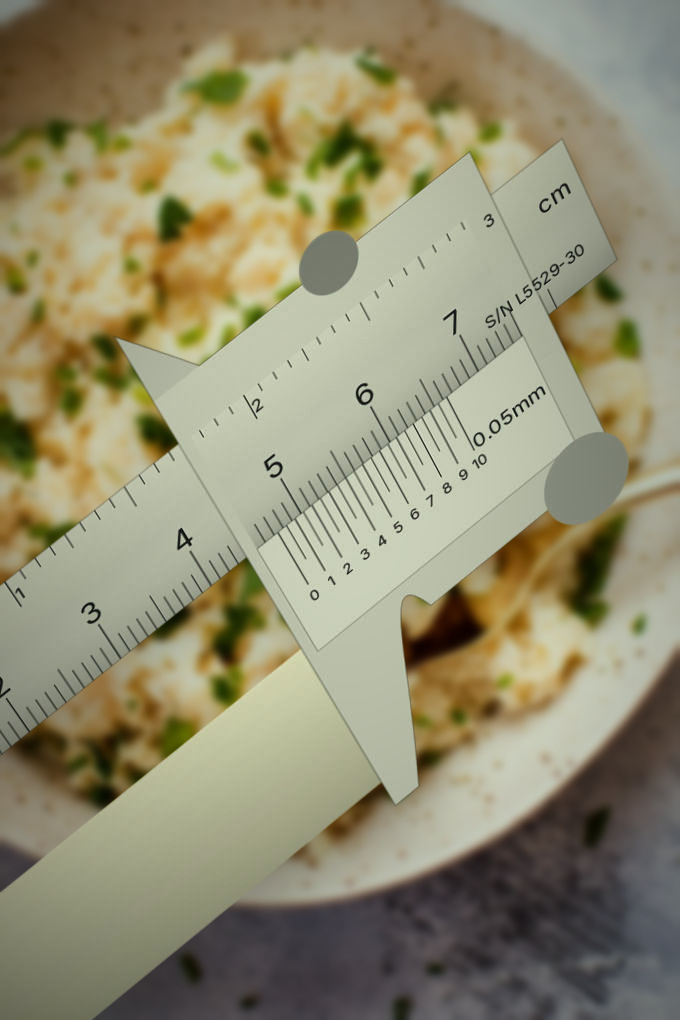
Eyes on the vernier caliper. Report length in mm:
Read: 47.4 mm
